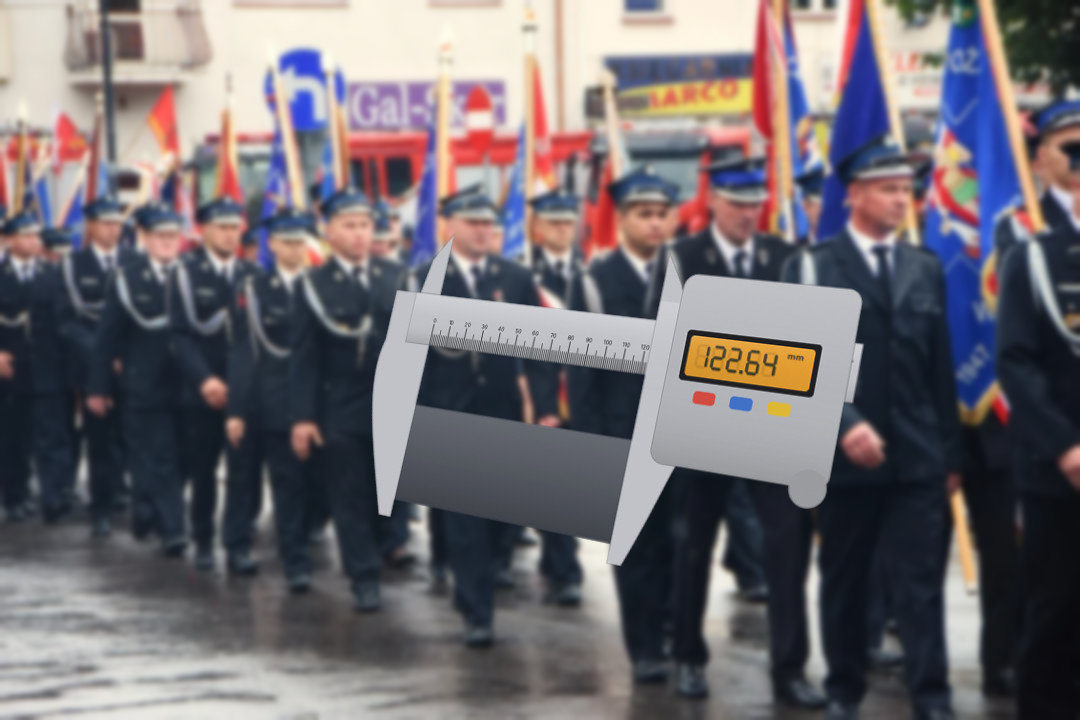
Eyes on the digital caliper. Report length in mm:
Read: 122.64 mm
